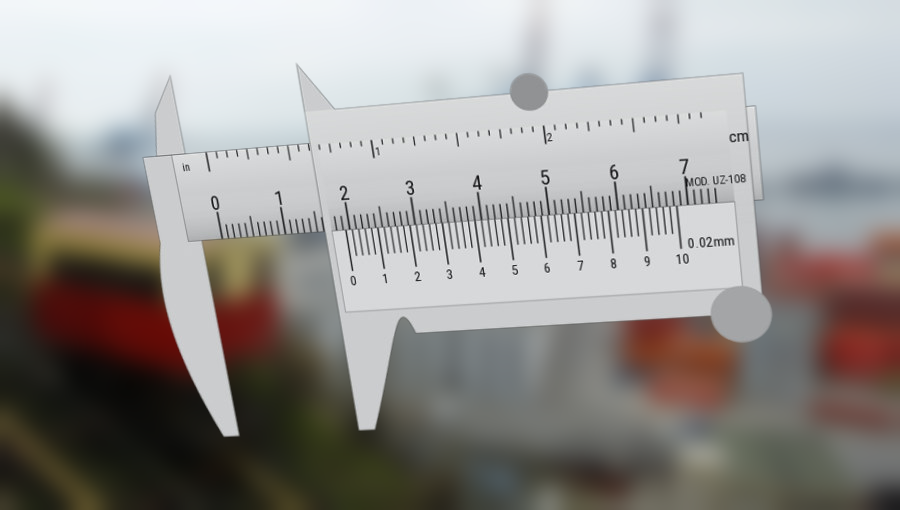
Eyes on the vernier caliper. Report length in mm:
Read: 19.4 mm
